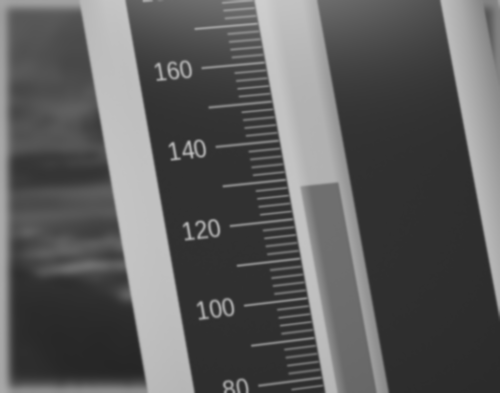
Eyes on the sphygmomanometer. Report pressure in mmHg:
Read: 128 mmHg
